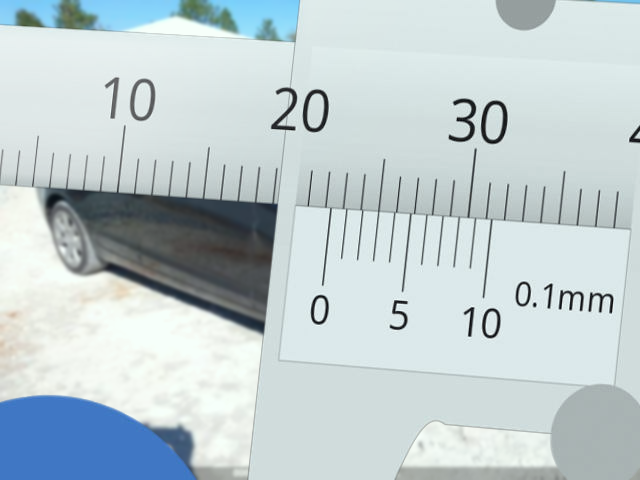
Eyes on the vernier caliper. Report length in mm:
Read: 22.3 mm
